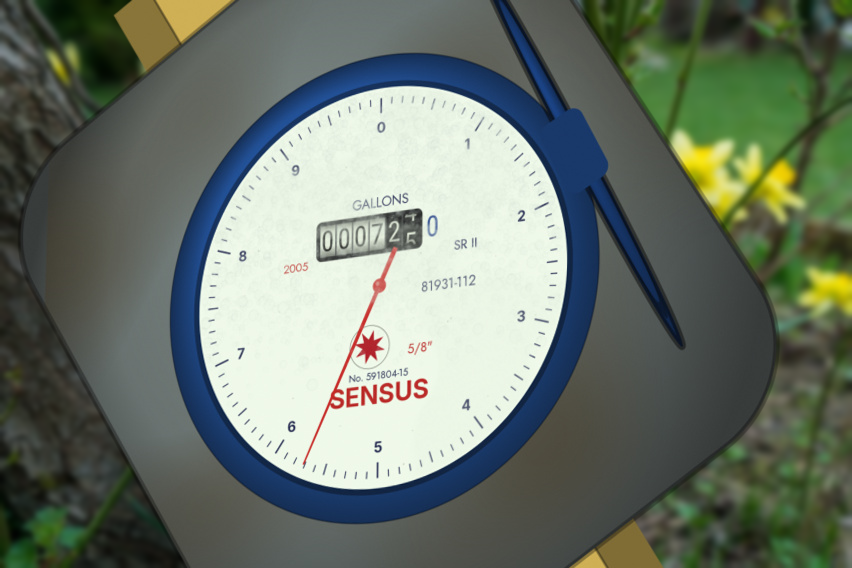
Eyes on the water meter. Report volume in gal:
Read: 7245.7 gal
